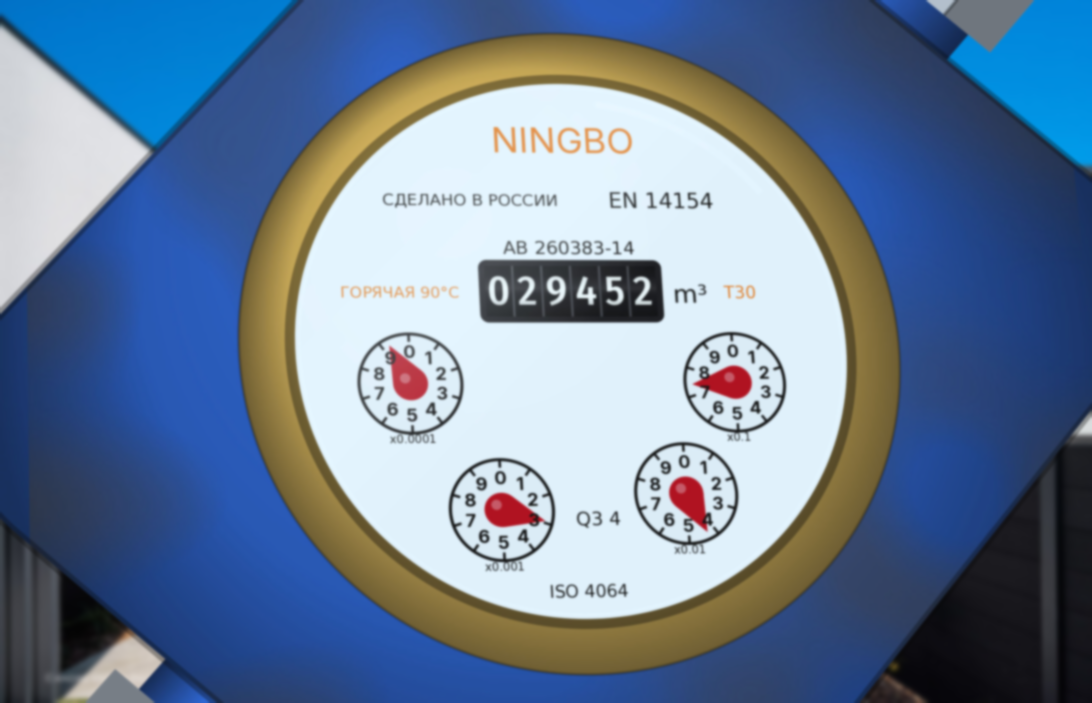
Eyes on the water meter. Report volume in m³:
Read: 29452.7429 m³
